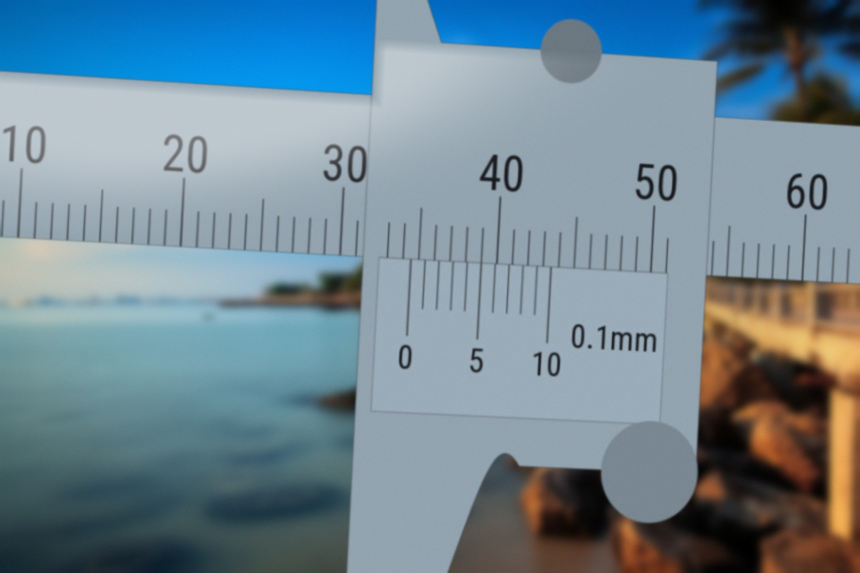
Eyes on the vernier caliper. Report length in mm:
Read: 34.5 mm
